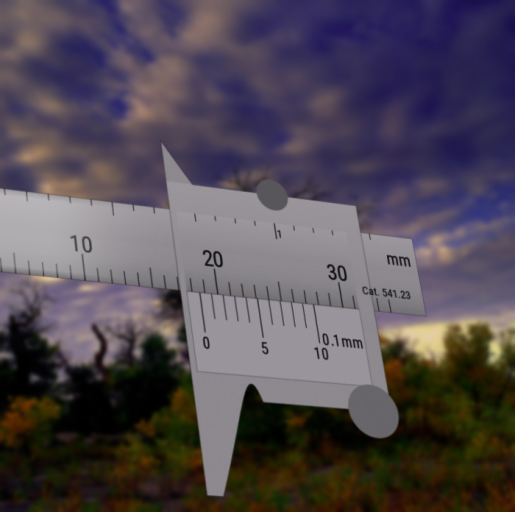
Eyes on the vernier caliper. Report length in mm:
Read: 18.6 mm
